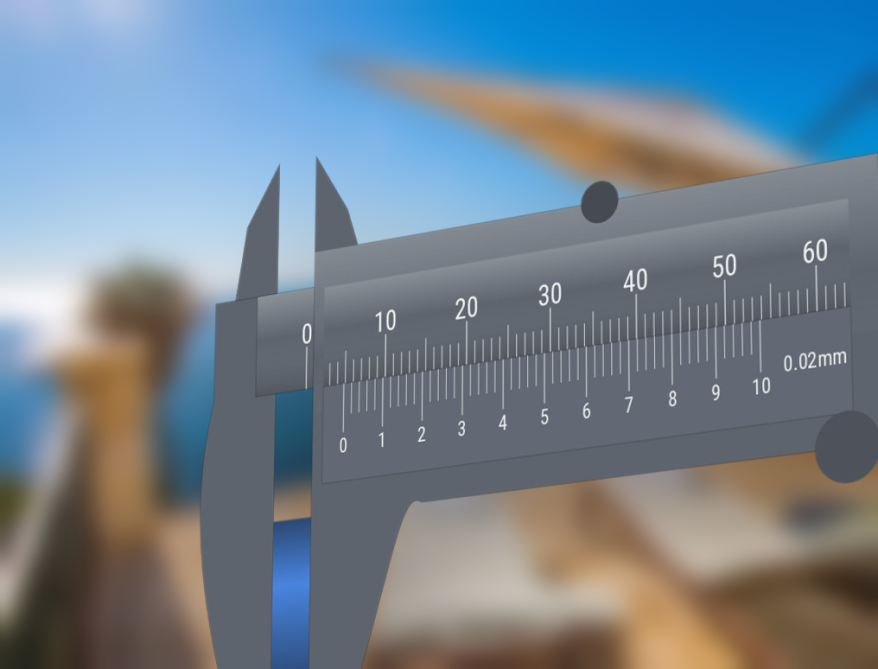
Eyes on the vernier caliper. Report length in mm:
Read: 4.8 mm
